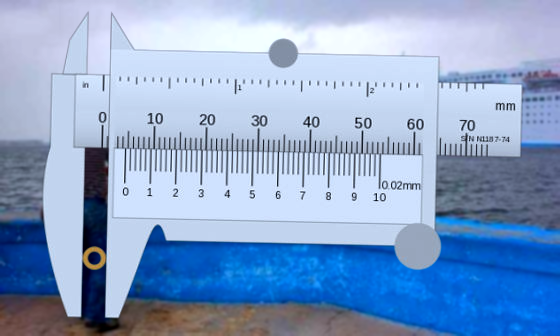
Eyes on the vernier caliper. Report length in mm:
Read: 4.5 mm
